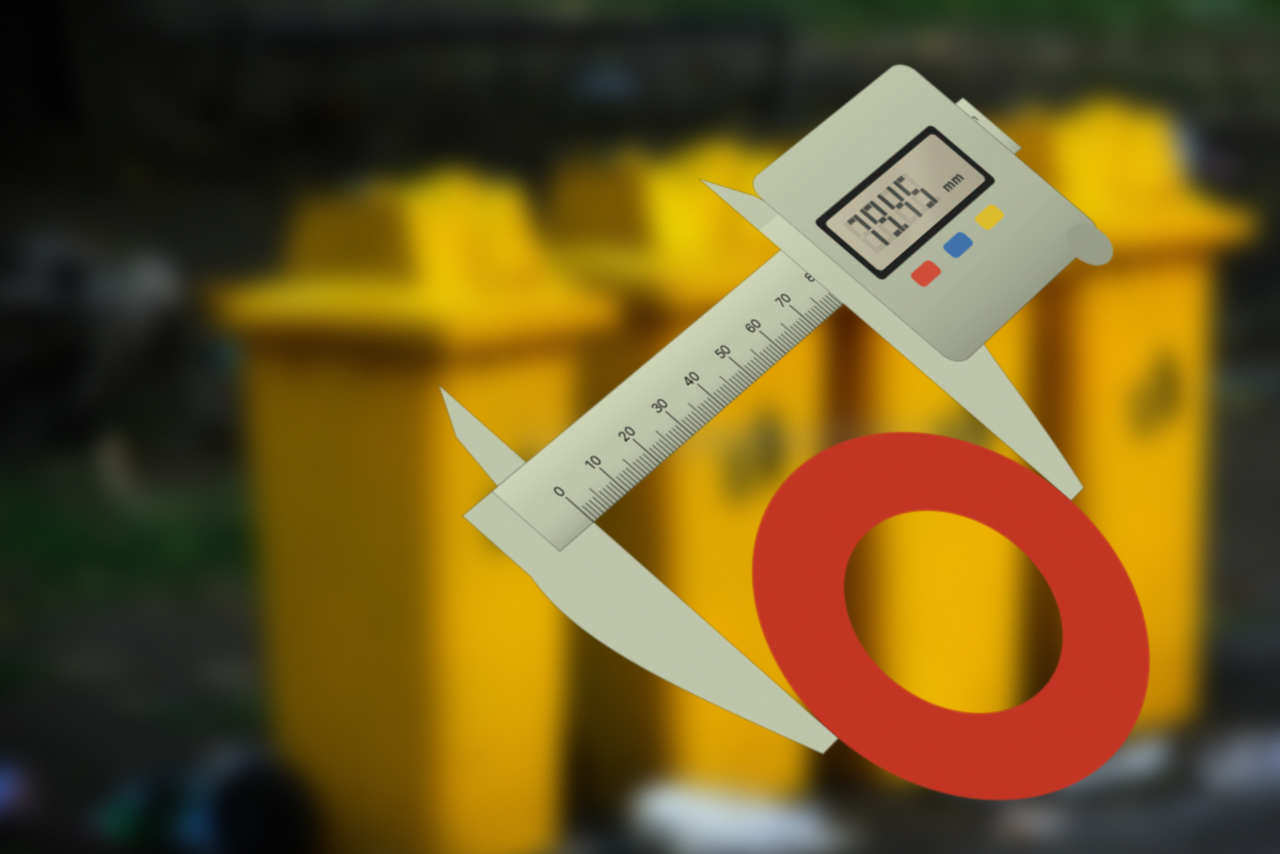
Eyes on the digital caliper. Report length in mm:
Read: 79.45 mm
